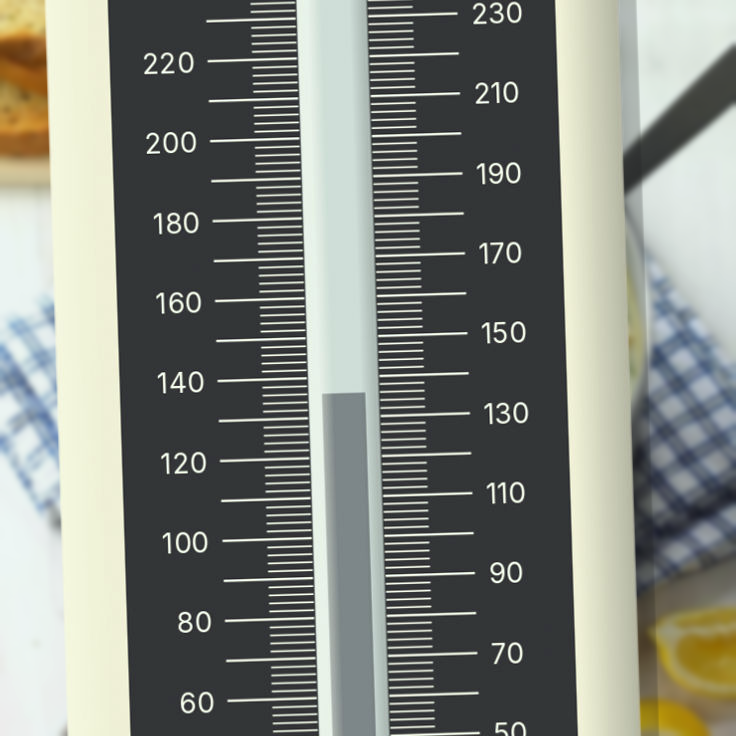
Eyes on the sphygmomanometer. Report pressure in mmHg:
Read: 136 mmHg
